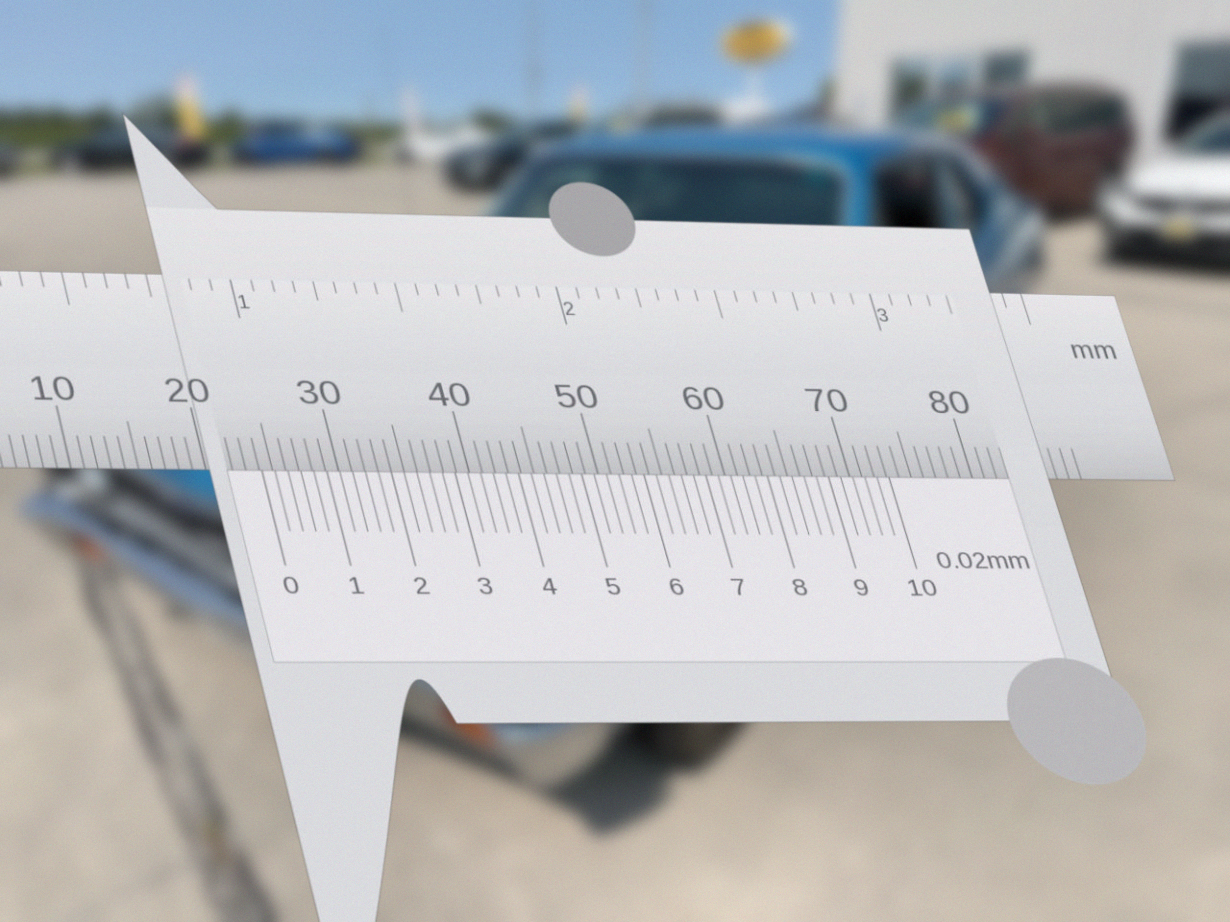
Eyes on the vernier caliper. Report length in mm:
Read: 24.2 mm
